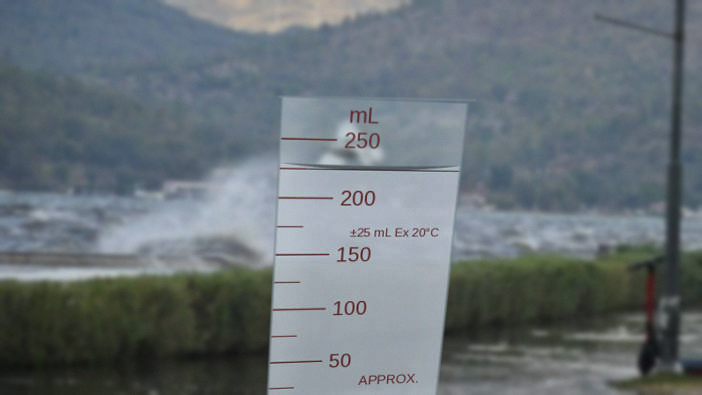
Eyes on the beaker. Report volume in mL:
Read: 225 mL
